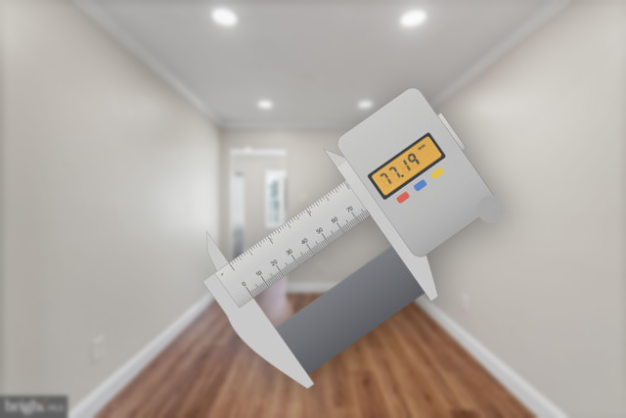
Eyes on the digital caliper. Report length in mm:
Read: 77.19 mm
